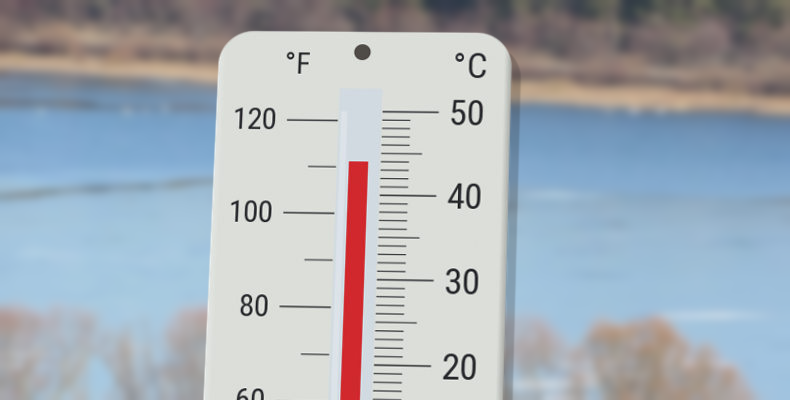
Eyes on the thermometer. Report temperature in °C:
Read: 44 °C
